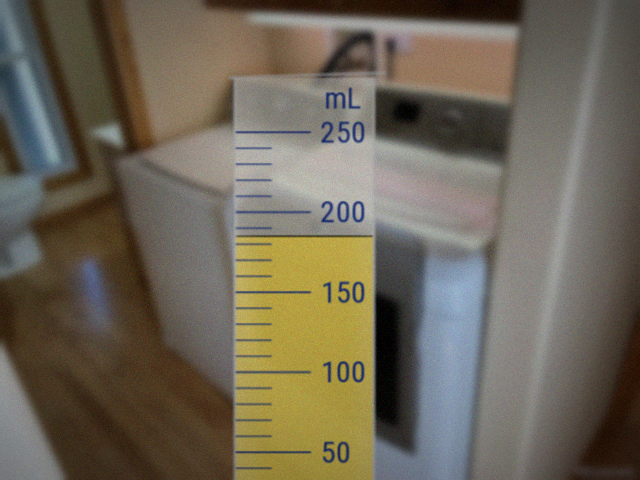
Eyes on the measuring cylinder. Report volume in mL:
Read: 185 mL
